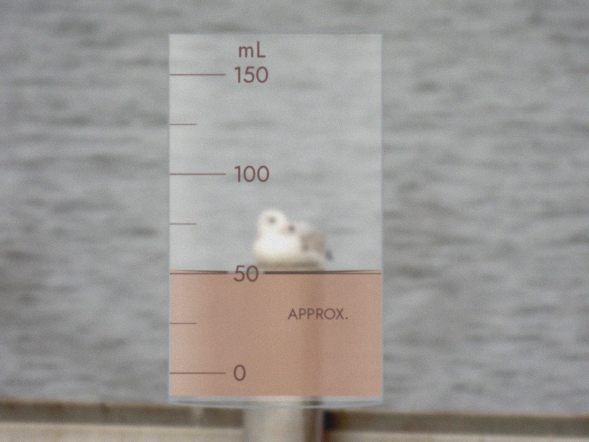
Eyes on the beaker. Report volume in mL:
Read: 50 mL
